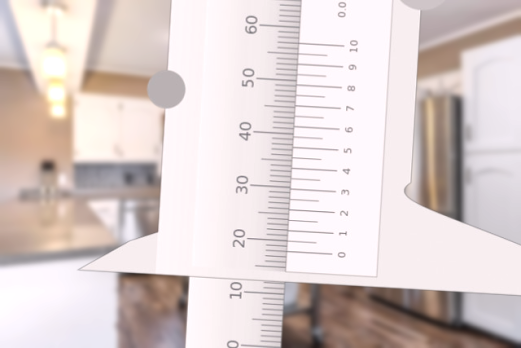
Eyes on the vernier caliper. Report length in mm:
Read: 18.0 mm
